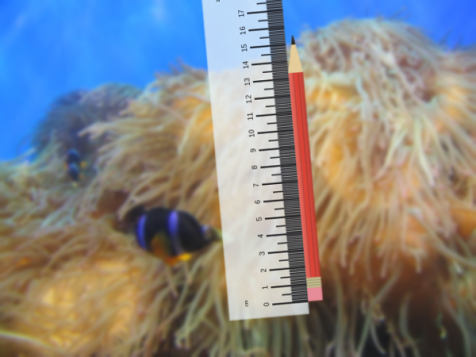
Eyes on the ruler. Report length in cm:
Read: 15.5 cm
